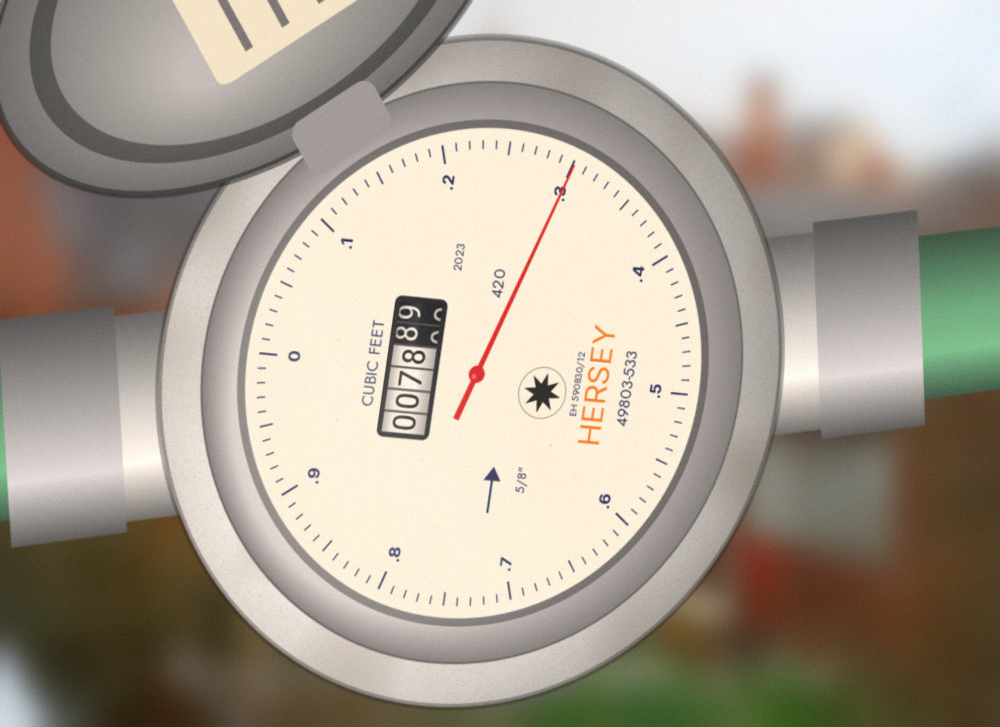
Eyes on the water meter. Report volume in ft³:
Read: 7889.30 ft³
